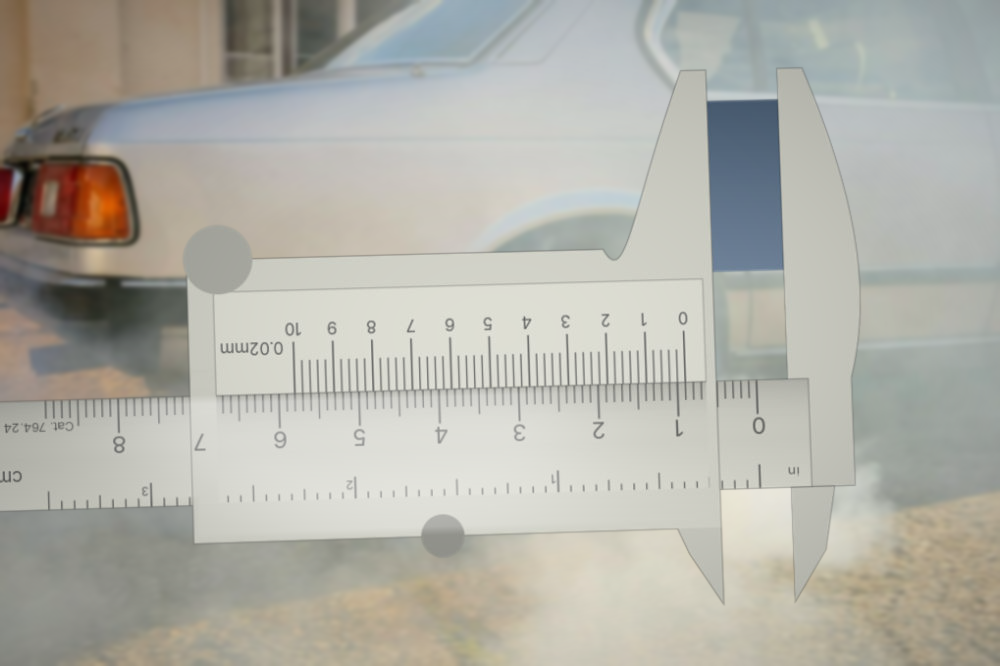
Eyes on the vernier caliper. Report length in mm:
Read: 9.0 mm
